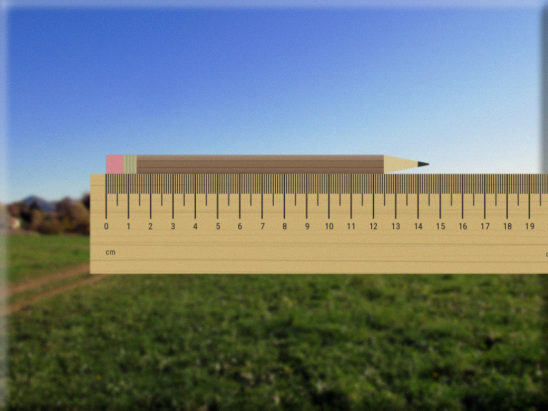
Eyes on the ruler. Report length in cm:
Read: 14.5 cm
